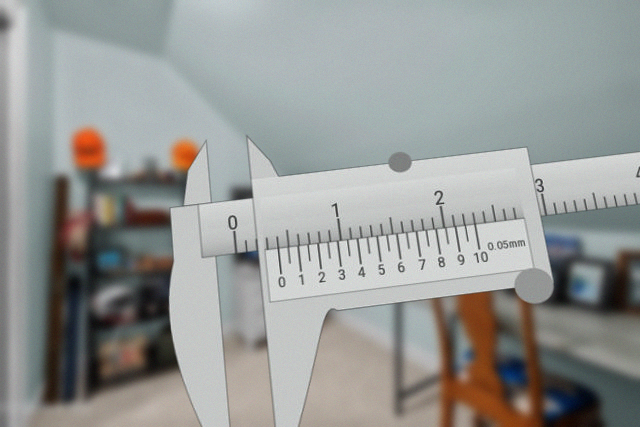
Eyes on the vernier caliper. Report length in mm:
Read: 4.0 mm
